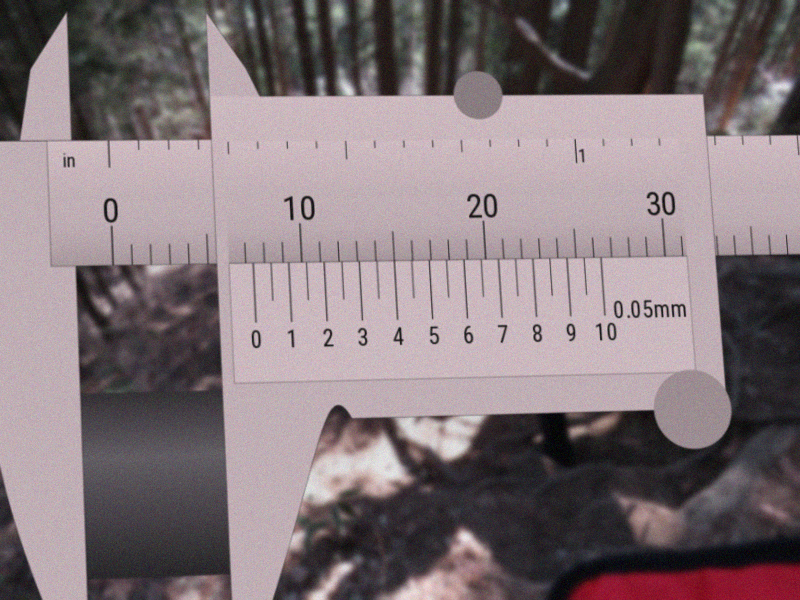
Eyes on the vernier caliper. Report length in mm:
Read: 7.4 mm
